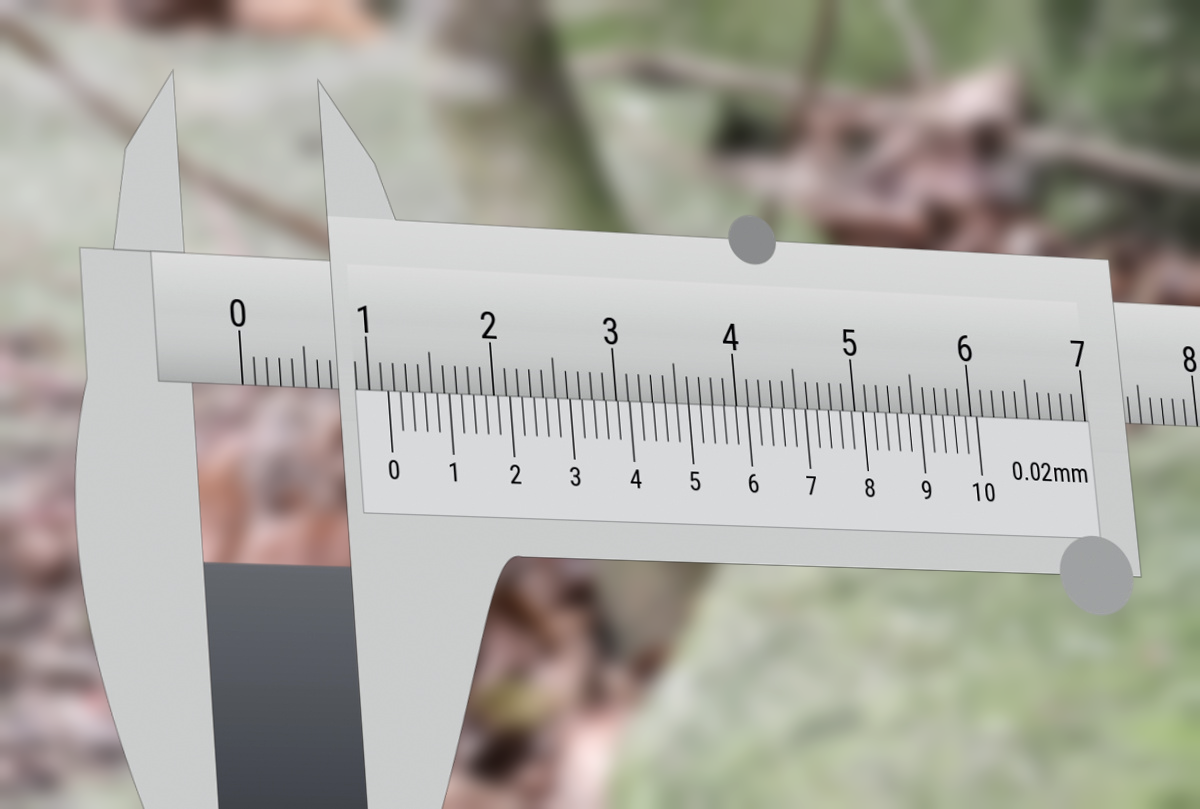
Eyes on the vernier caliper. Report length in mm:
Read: 11.5 mm
